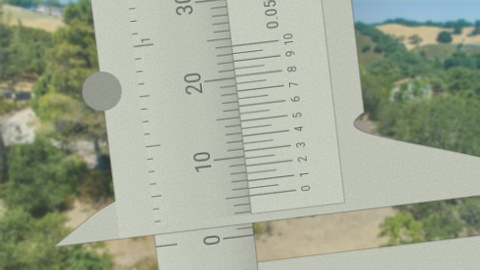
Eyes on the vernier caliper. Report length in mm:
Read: 5.0 mm
